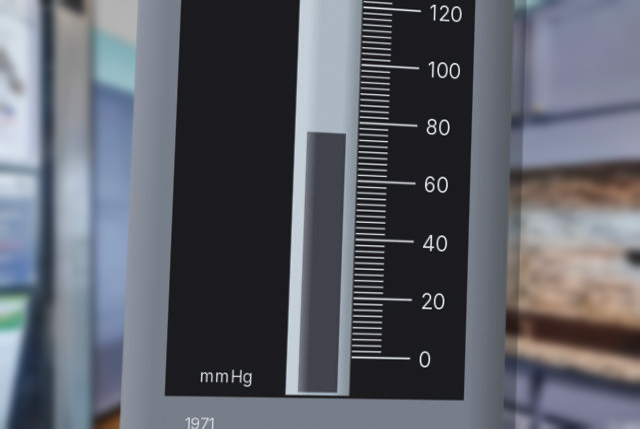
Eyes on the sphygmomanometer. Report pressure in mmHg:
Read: 76 mmHg
